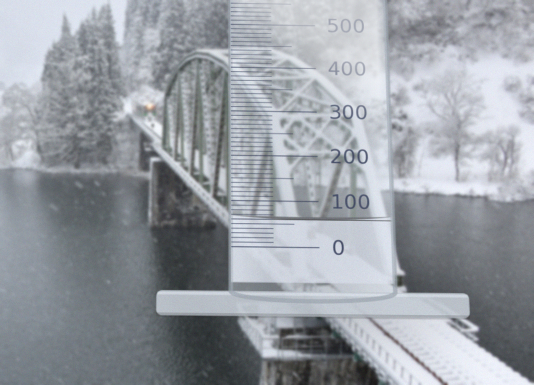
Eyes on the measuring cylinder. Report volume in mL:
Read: 60 mL
